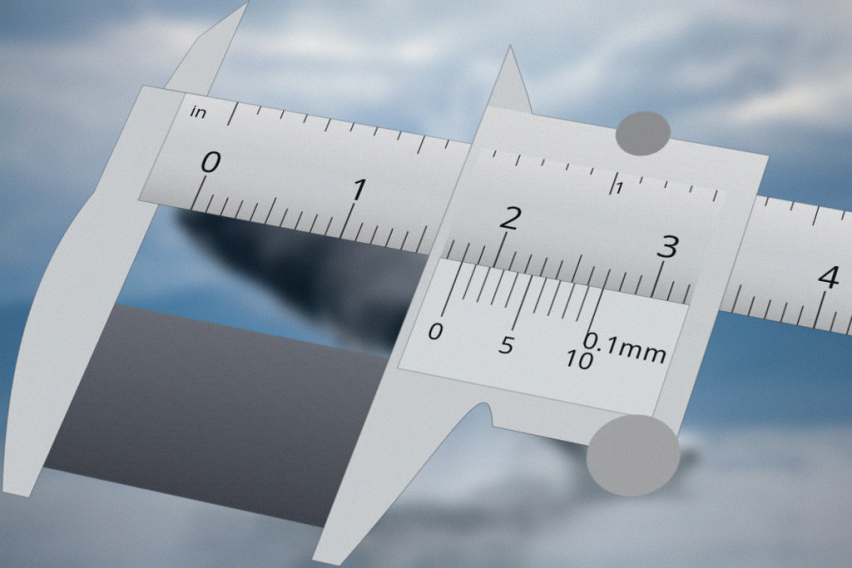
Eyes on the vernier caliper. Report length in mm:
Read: 18.0 mm
